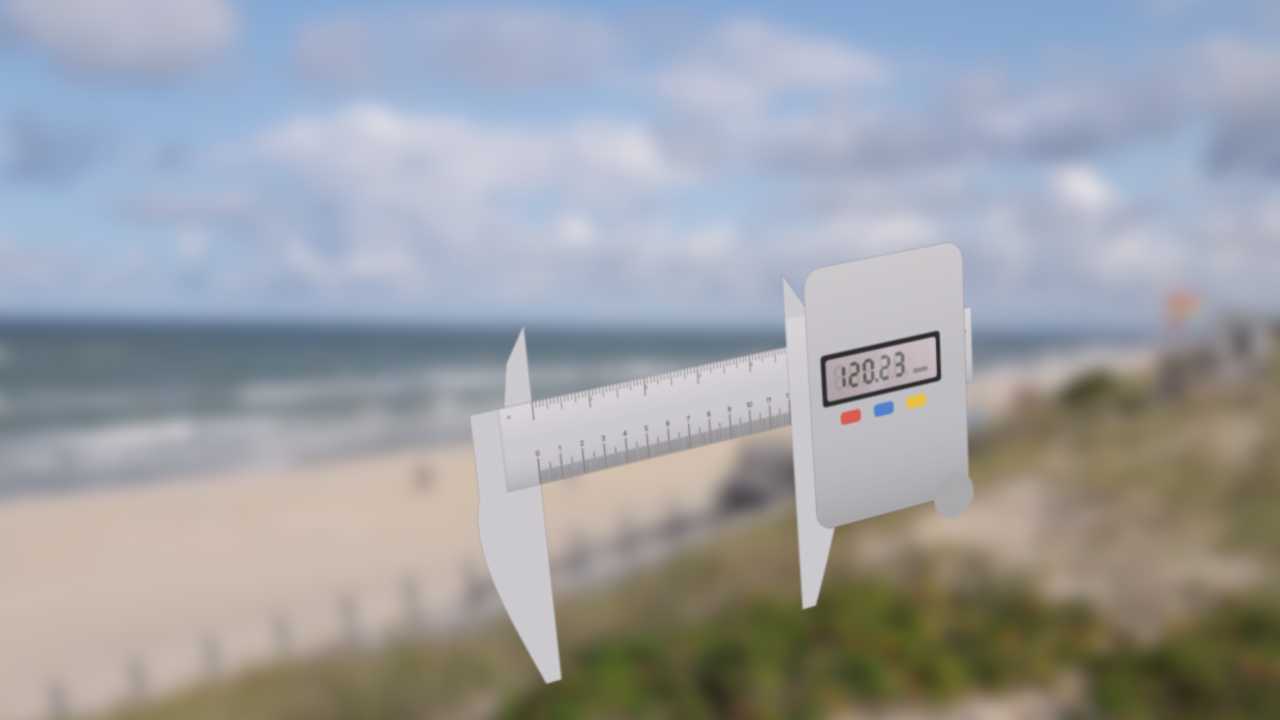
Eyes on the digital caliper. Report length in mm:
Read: 120.23 mm
